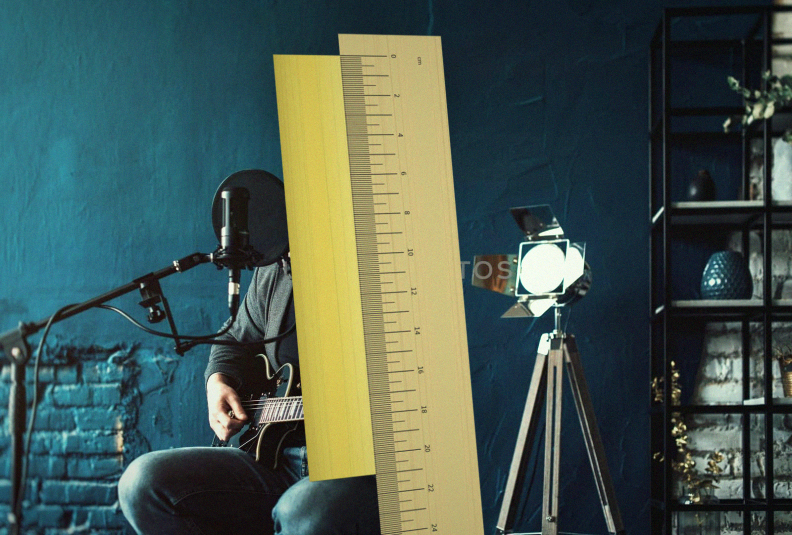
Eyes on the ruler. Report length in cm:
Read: 21 cm
